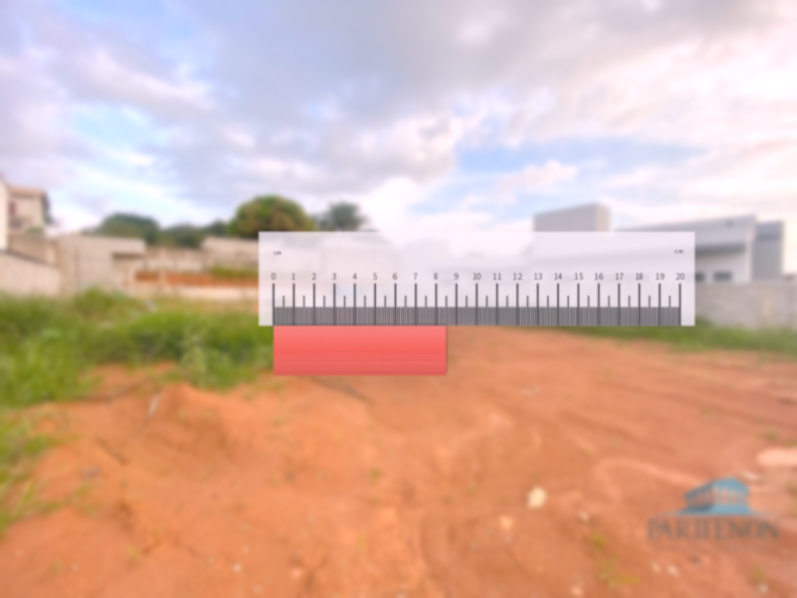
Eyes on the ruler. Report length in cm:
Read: 8.5 cm
